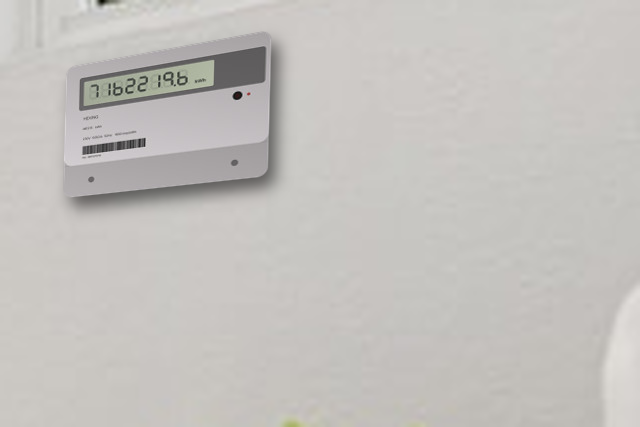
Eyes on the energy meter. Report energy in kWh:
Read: 7162219.6 kWh
